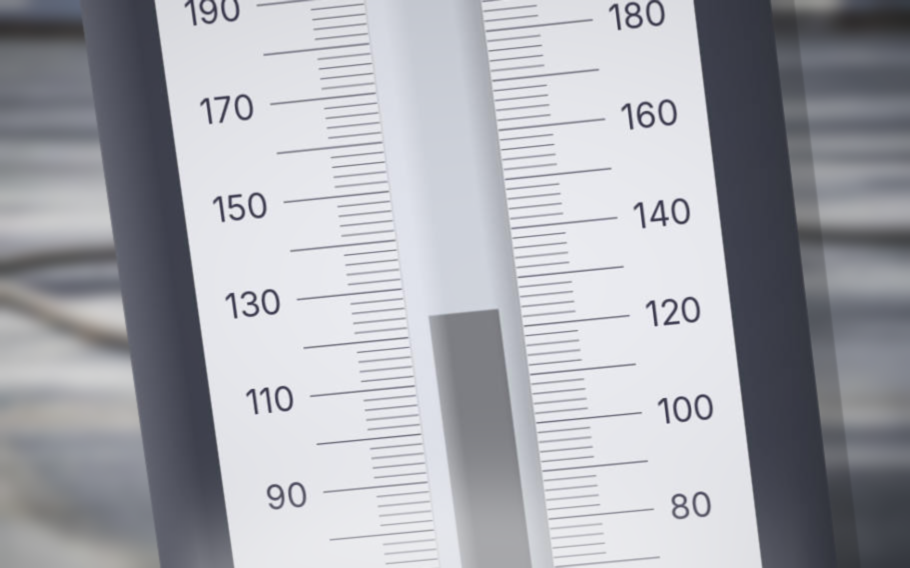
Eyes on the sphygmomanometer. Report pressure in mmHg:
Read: 124 mmHg
